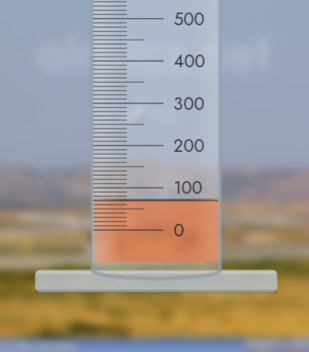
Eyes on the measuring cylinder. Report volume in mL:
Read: 70 mL
